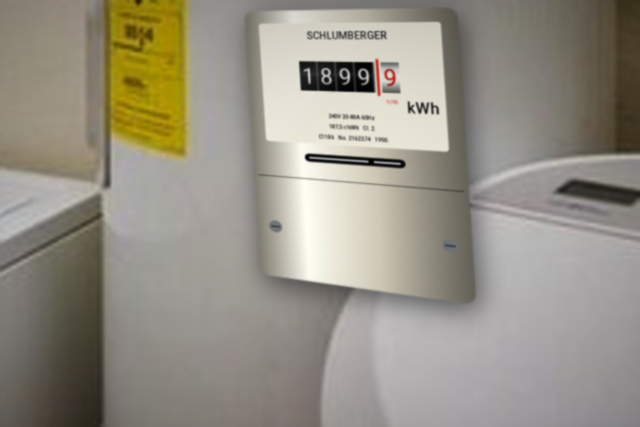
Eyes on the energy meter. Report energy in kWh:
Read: 1899.9 kWh
